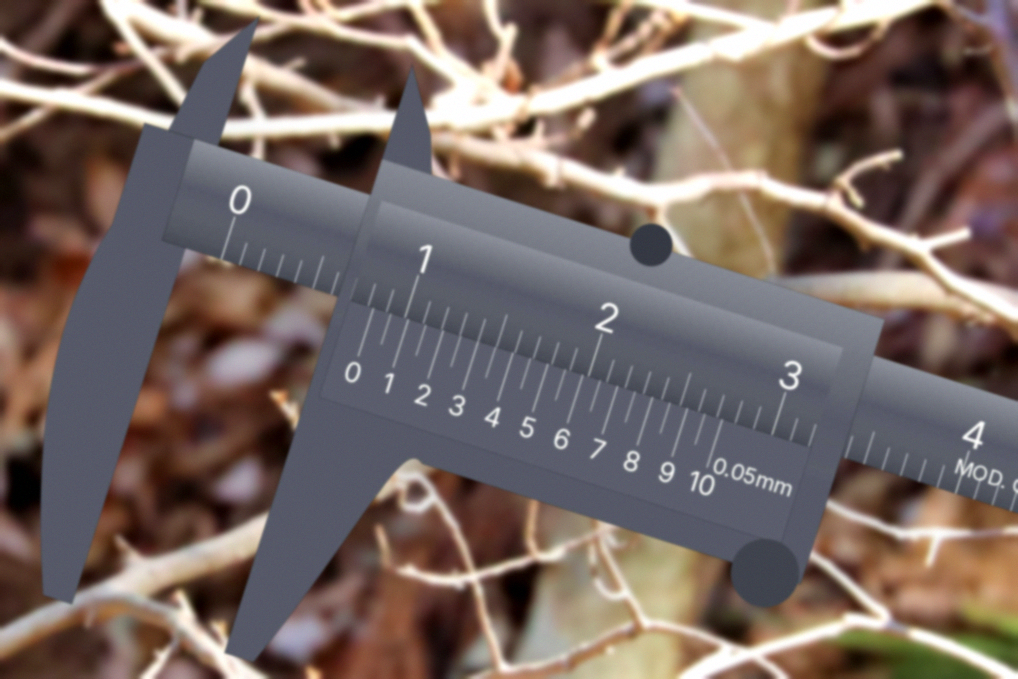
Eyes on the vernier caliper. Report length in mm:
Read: 8.3 mm
